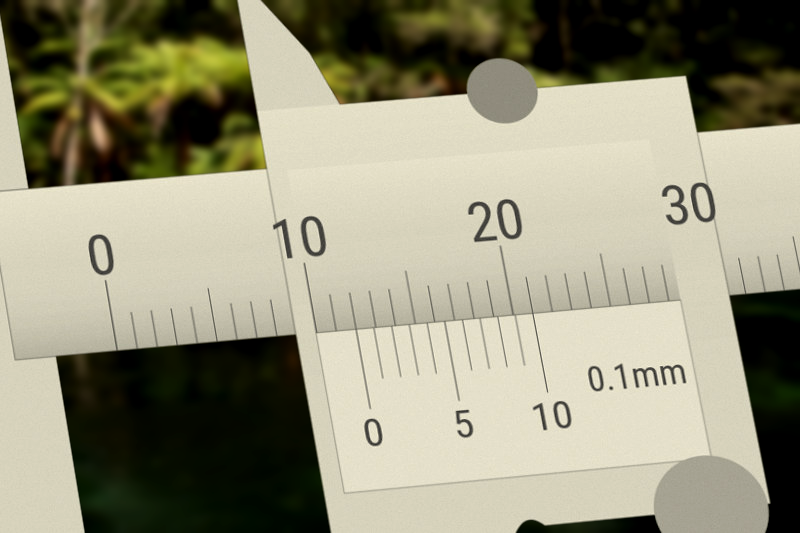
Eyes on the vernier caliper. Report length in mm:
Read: 12.0 mm
